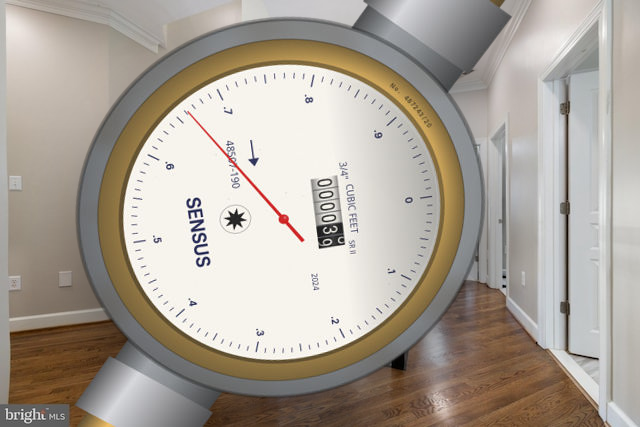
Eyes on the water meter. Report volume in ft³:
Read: 38.66 ft³
